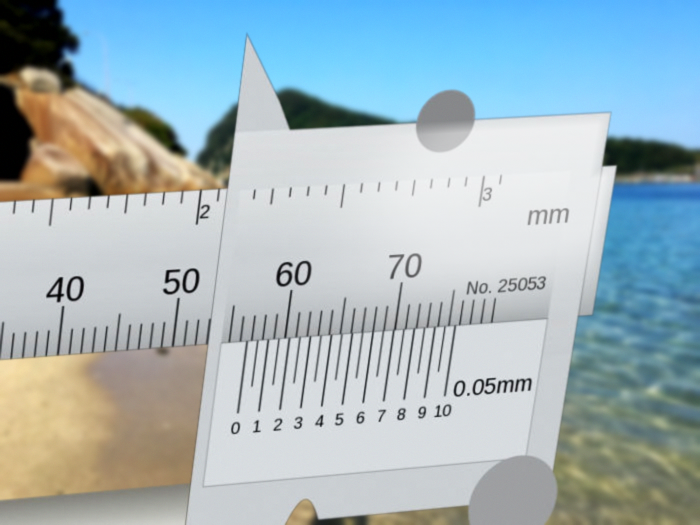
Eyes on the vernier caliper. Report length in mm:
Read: 56.6 mm
